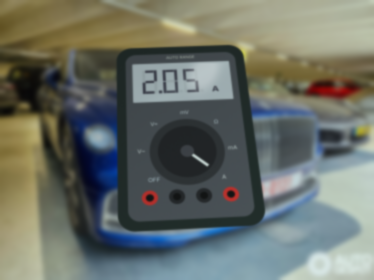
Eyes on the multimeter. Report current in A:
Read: 2.05 A
